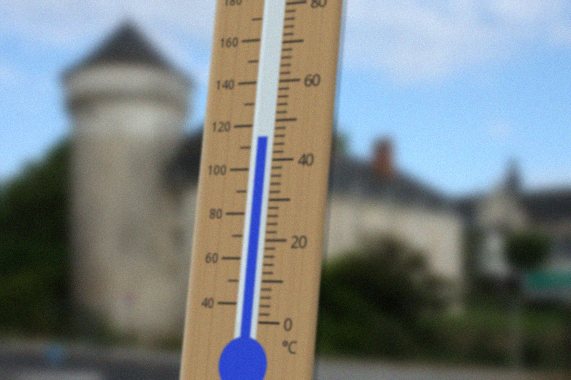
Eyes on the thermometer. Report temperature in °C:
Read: 46 °C
